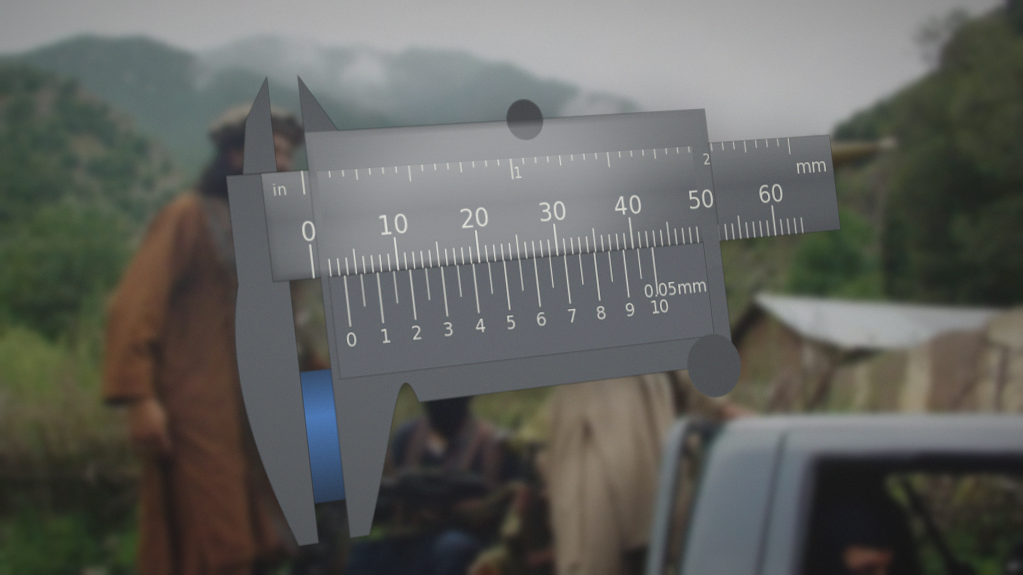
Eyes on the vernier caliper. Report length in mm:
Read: 3.6 mm
